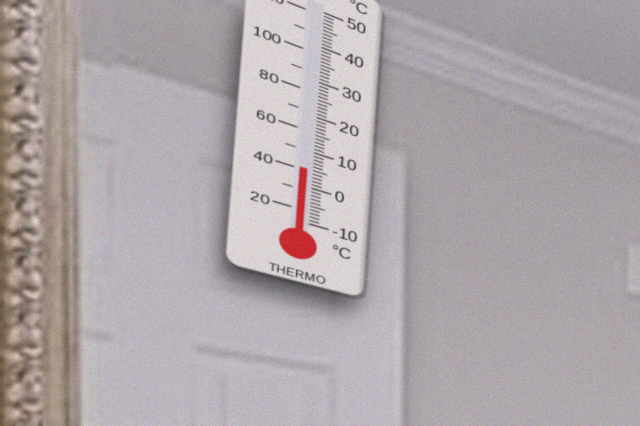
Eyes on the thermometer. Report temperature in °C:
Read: 5 °C
